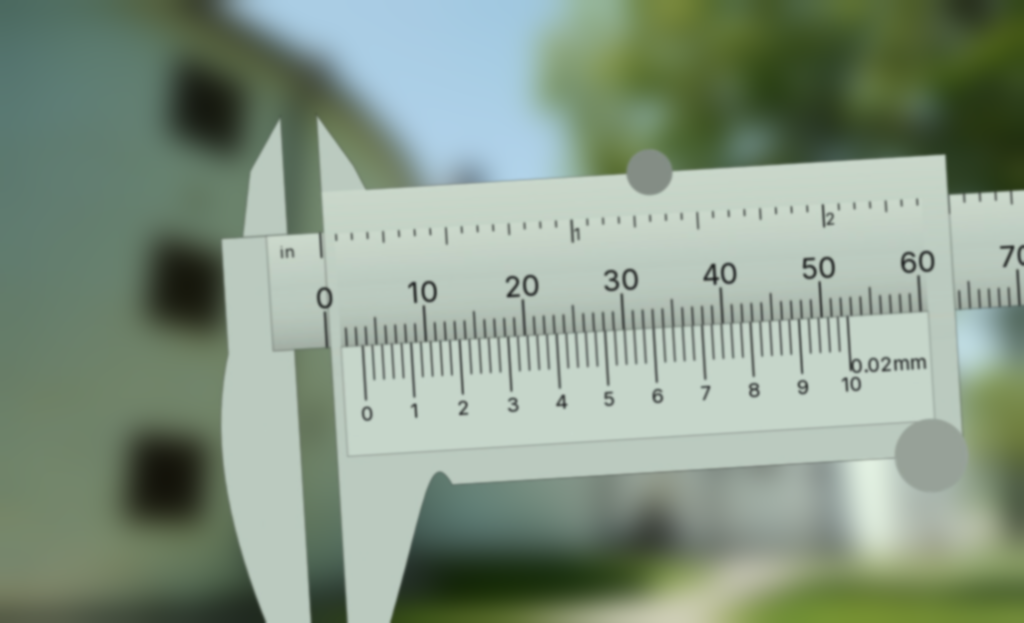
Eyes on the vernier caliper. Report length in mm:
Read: 3.6 mm
